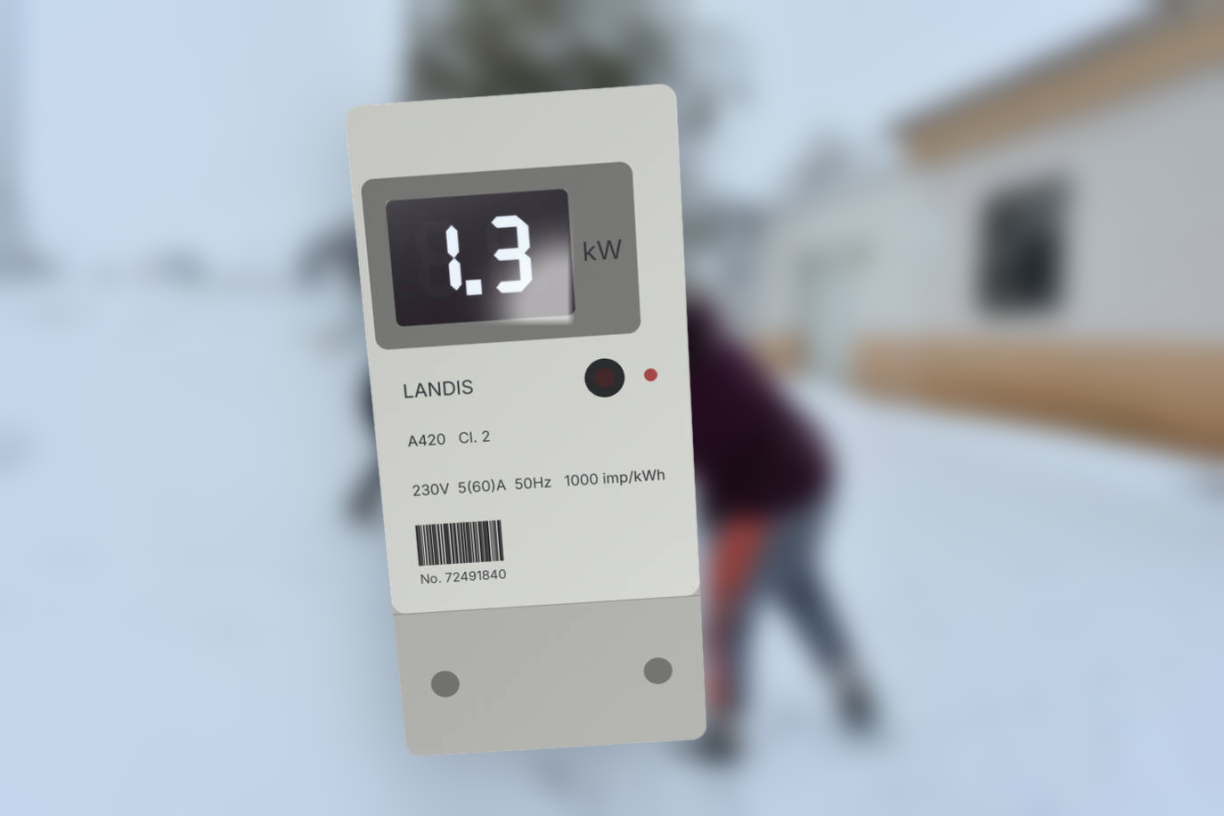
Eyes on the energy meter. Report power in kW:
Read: 1.3 kW
